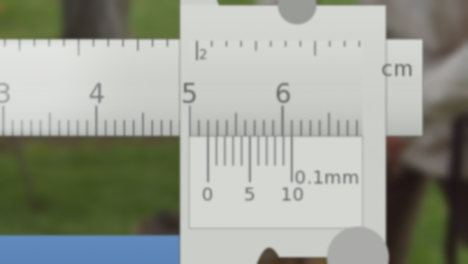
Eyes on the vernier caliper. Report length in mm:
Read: 52.0 mm
